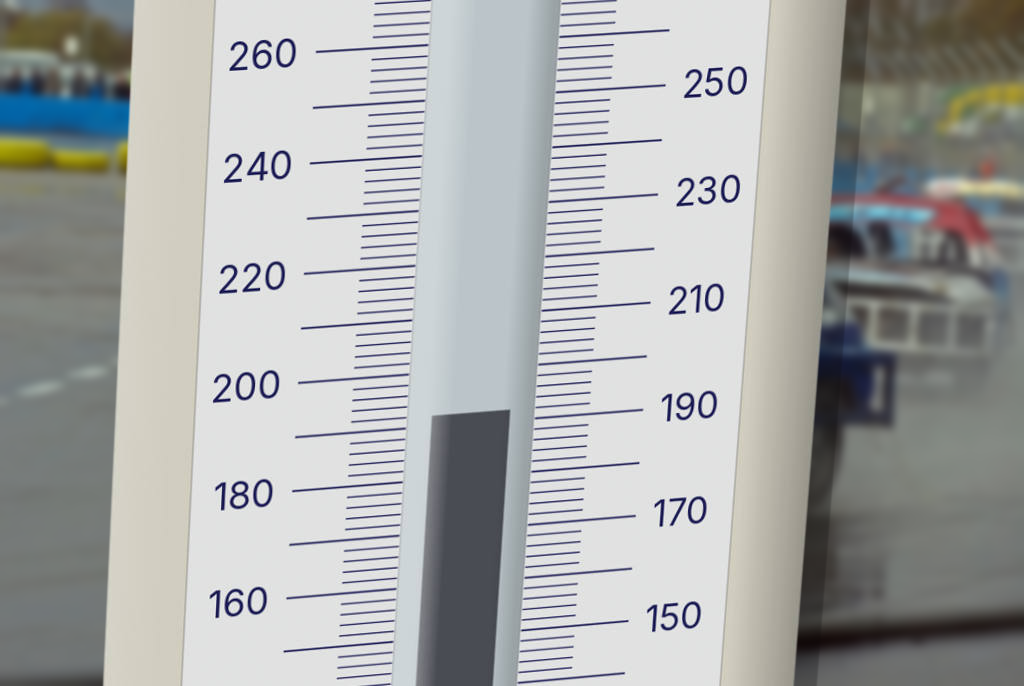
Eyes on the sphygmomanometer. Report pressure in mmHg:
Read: 192 mmHg
